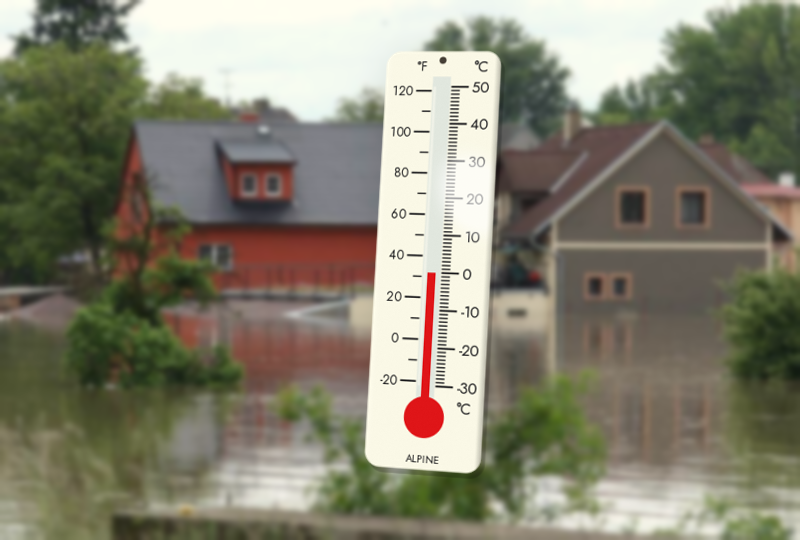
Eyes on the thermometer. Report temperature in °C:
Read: 0 °C
